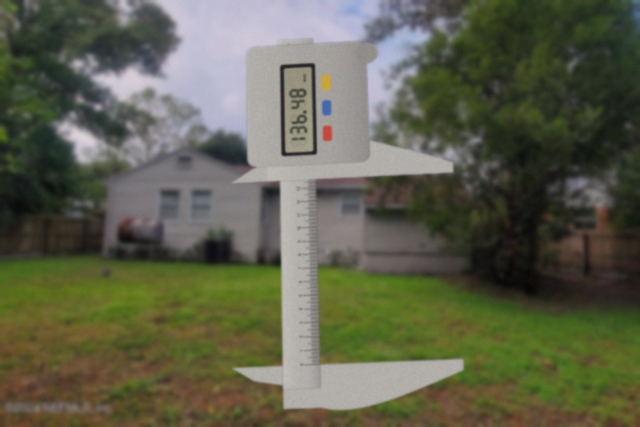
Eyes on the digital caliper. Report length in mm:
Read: 136.48 mm
